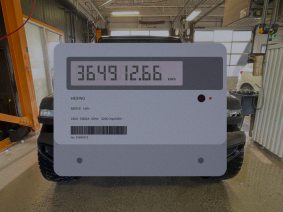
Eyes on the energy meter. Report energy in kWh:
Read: 364912.66 kWh
